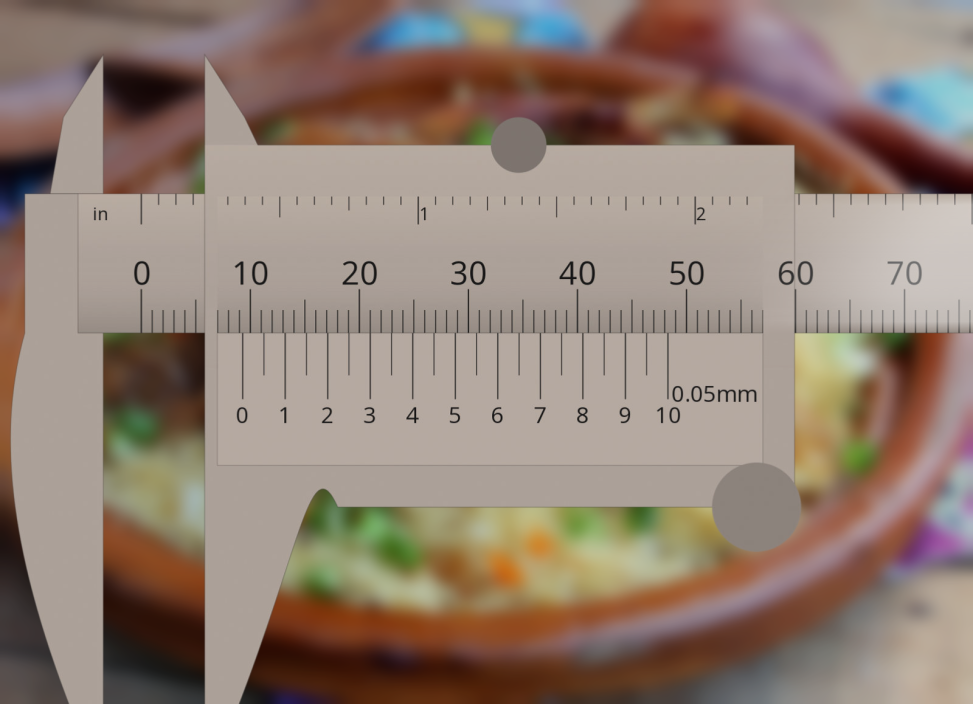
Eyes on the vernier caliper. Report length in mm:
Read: 9.3 mm
